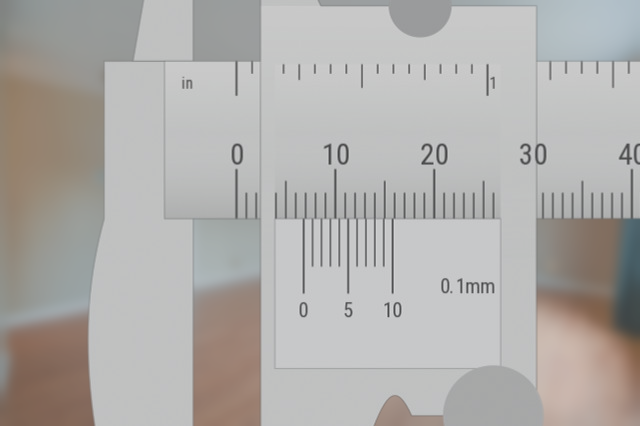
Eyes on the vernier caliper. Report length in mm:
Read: 6.8 mm
